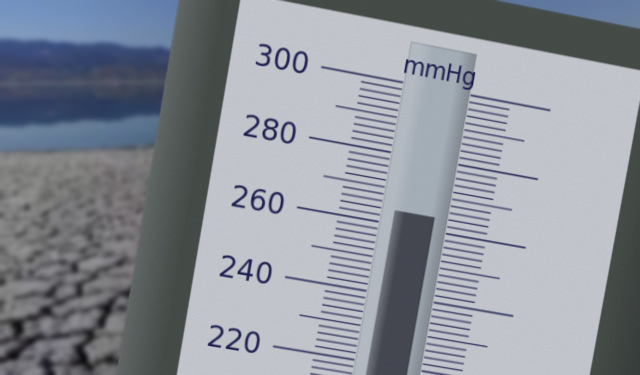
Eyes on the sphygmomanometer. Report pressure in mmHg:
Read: 264 mmHg
